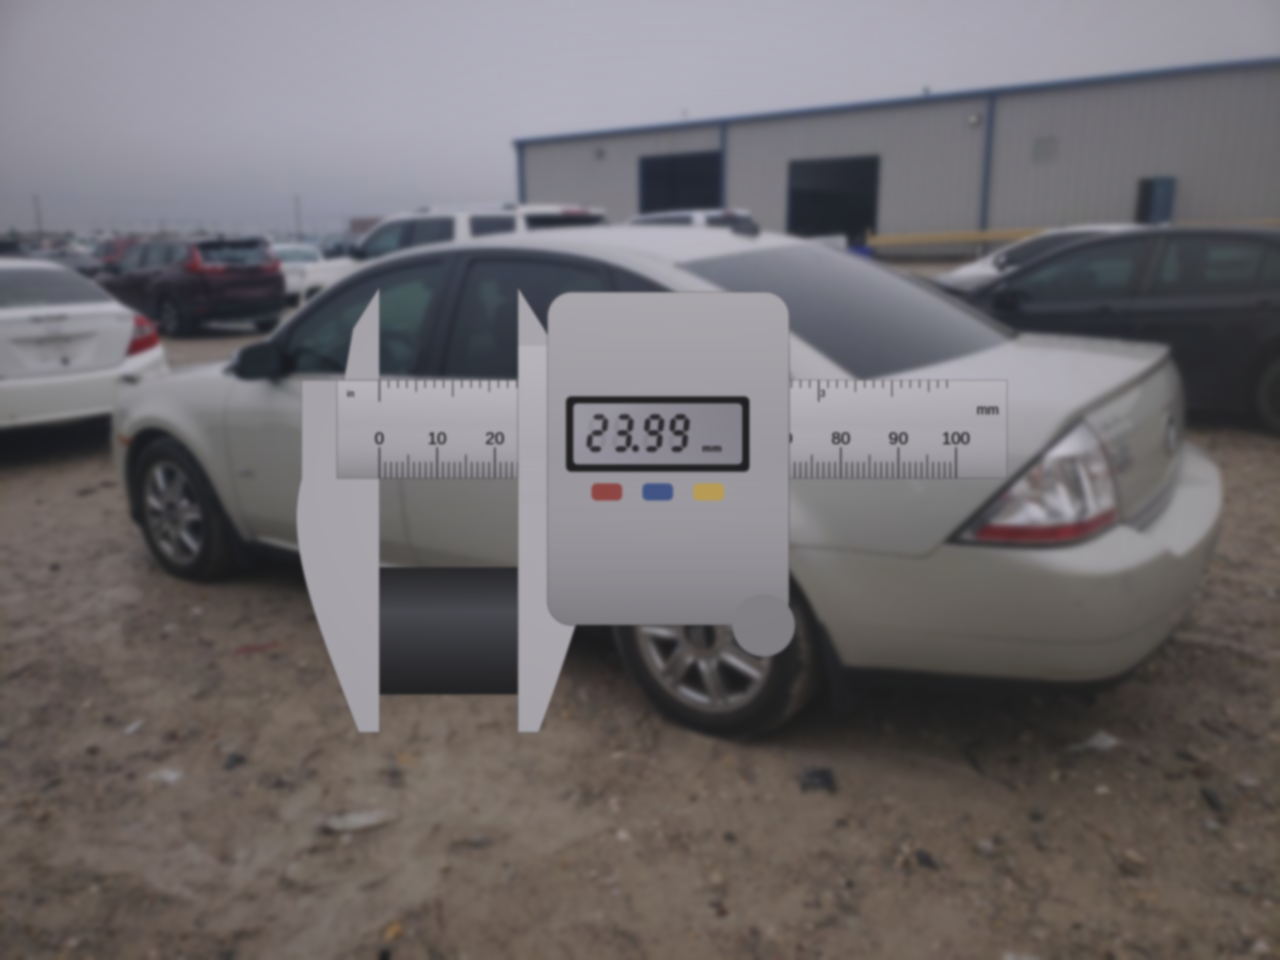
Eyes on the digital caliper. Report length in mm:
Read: 23.99 mm
